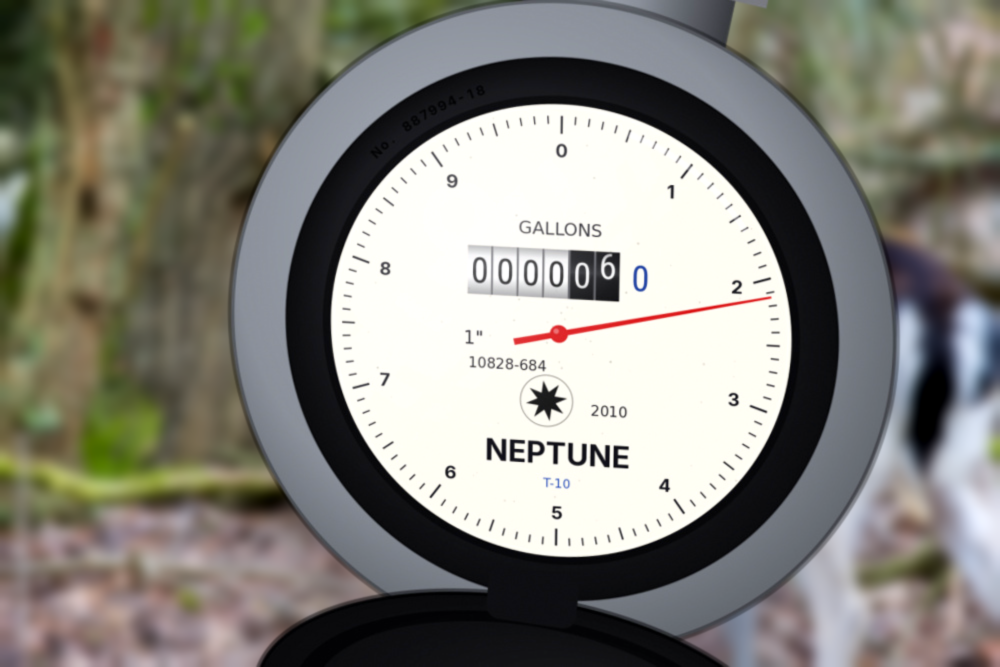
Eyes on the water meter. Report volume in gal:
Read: 62.1 gal
